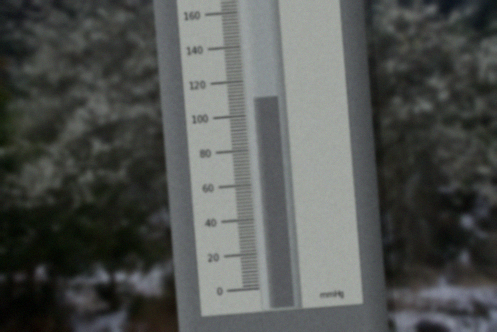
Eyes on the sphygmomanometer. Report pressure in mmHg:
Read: 110 mmHg
